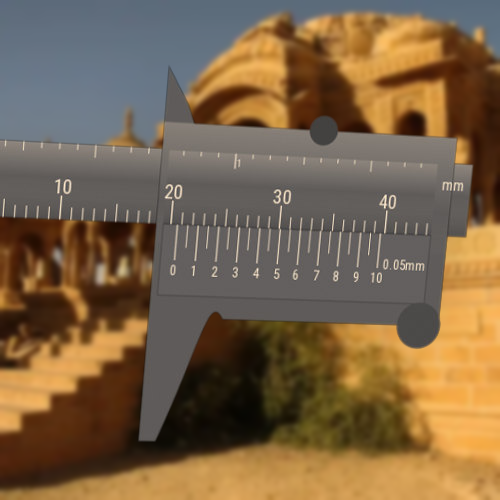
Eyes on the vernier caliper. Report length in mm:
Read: 20.6 mm
